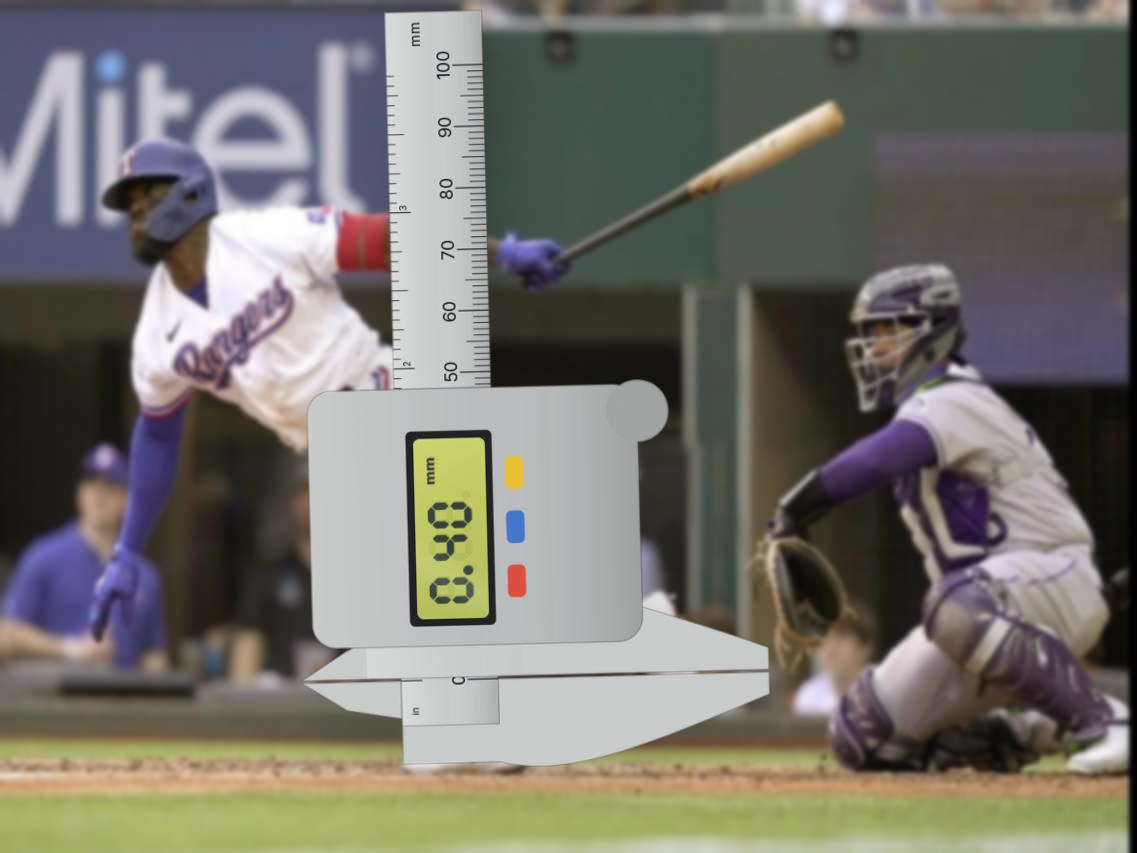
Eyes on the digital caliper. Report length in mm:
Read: 0.40 mm
